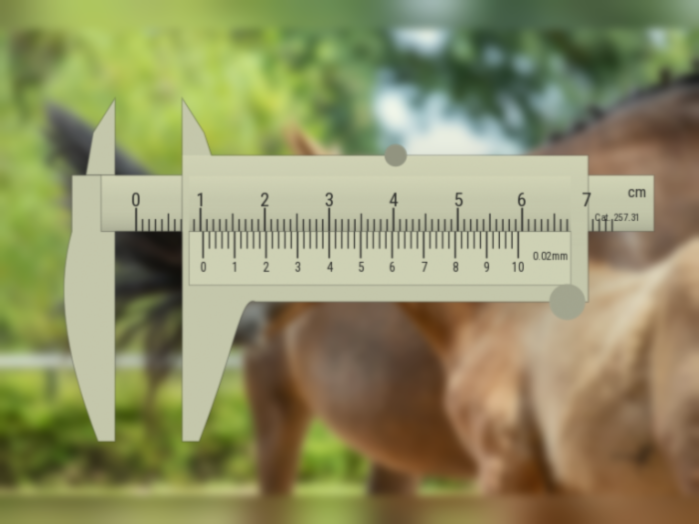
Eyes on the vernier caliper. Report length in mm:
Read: 10.4 mm
